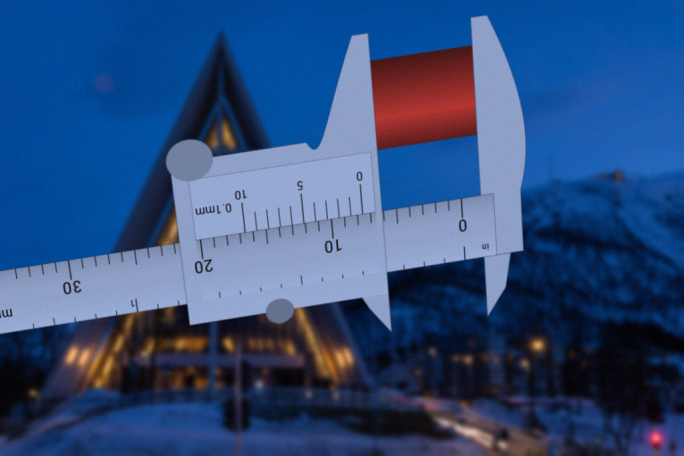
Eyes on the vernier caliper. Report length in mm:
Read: 7.6 mm
